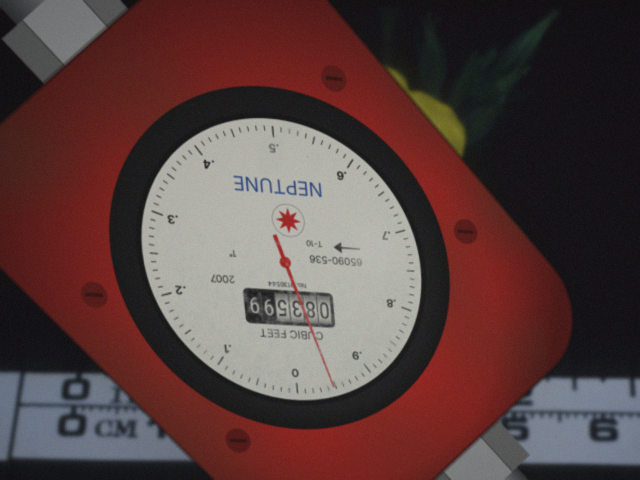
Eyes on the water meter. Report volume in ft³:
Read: 83598.95 ft³
